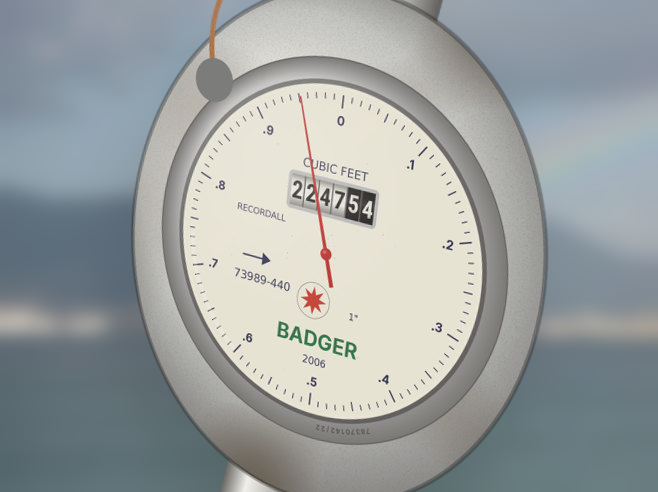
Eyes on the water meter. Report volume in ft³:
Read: 224753.95 ft³
